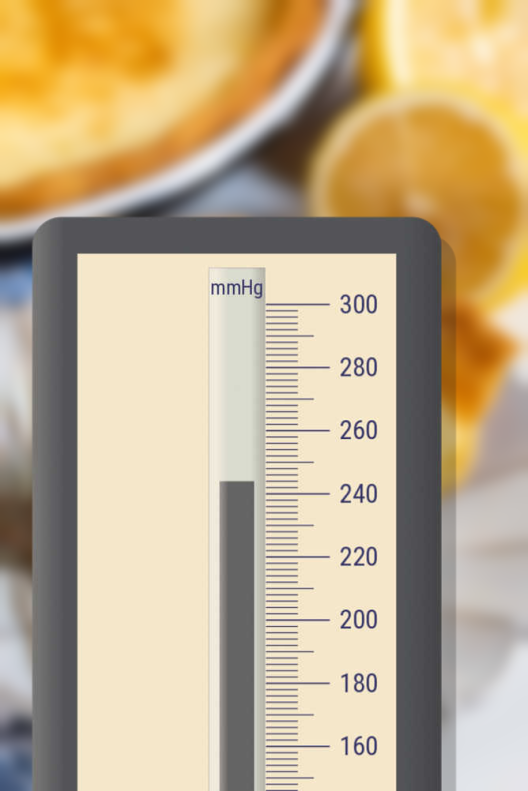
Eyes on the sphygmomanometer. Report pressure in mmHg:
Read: 244 mmHg
